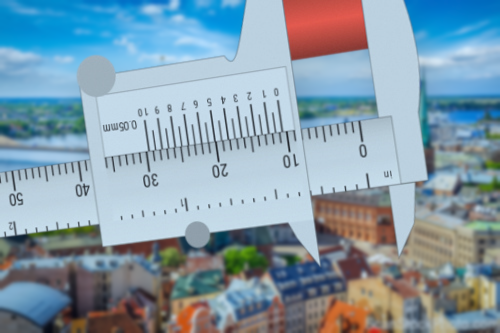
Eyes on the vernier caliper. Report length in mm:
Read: 10.6 mm
